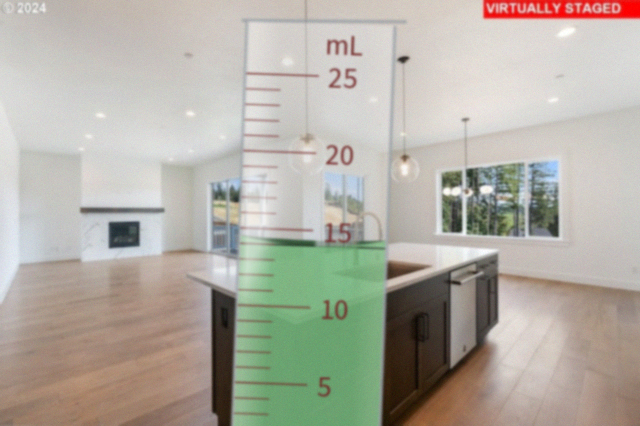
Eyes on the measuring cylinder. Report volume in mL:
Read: 14 mL
